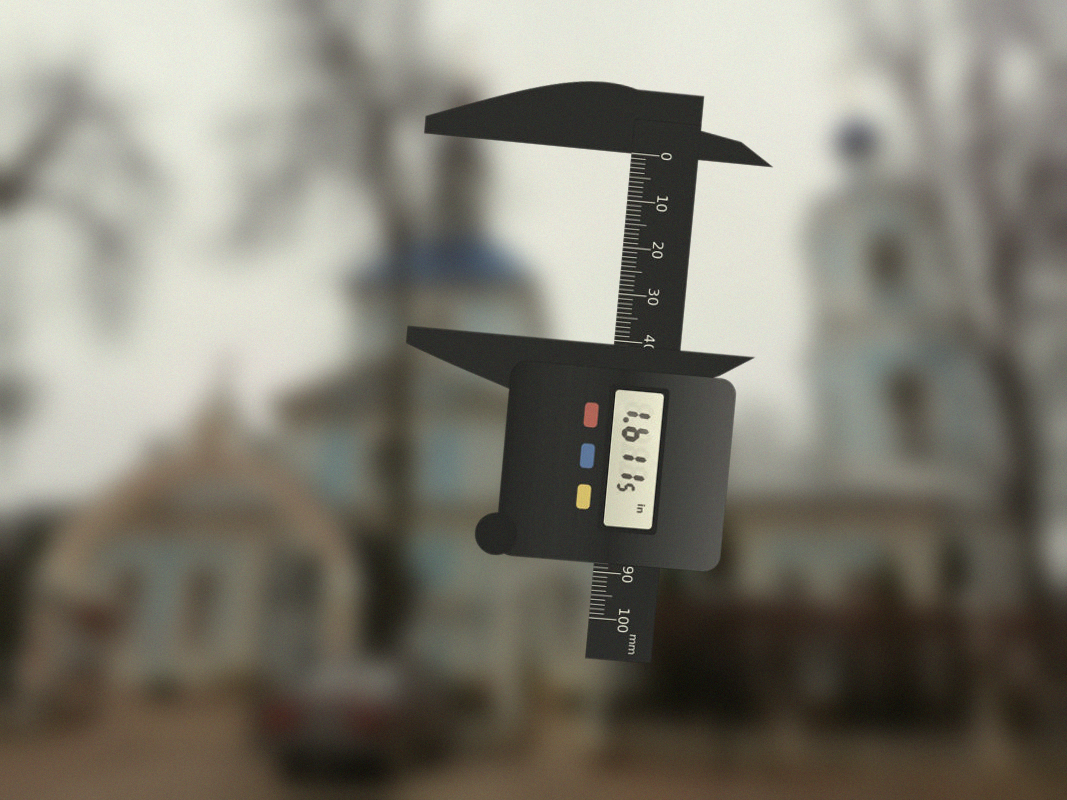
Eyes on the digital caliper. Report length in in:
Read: 1.6115 in
